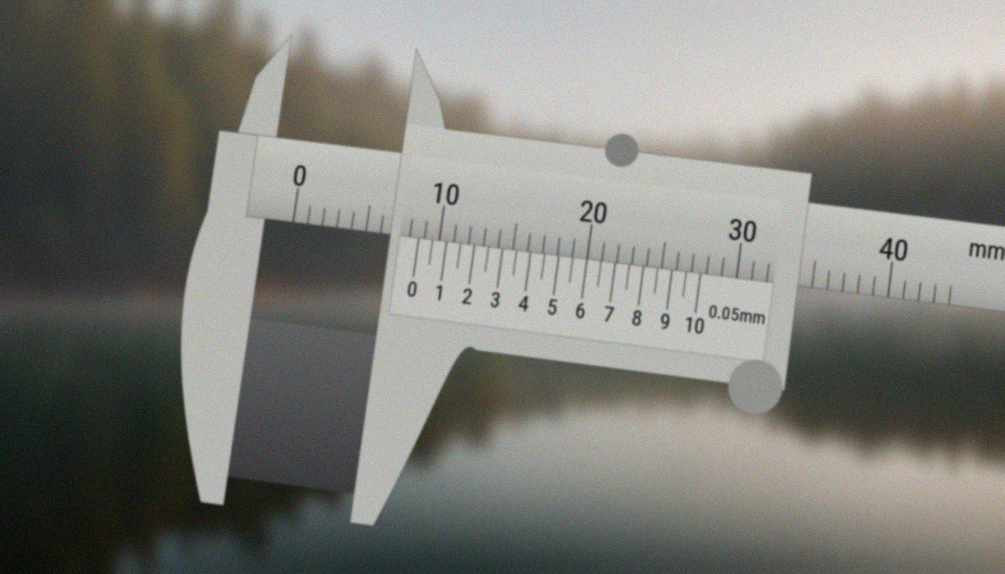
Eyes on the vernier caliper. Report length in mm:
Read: 8.6 mm
